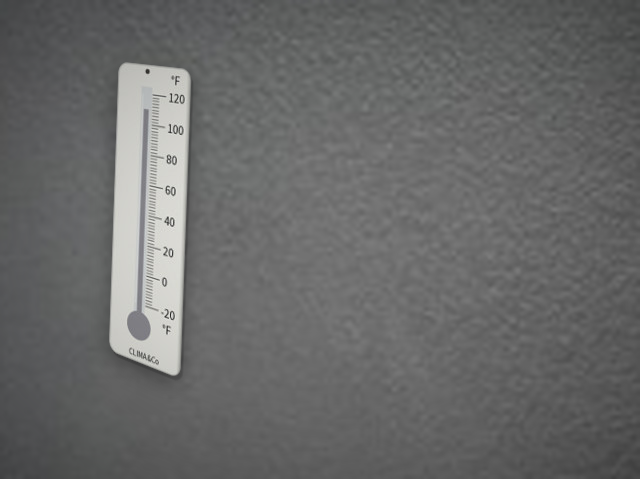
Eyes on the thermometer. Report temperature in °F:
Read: 110 °F
